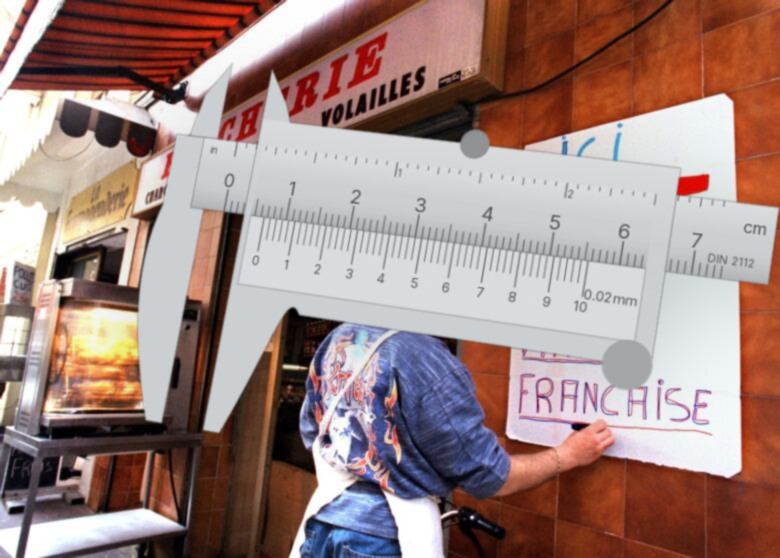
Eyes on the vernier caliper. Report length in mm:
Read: 6.5 mm
